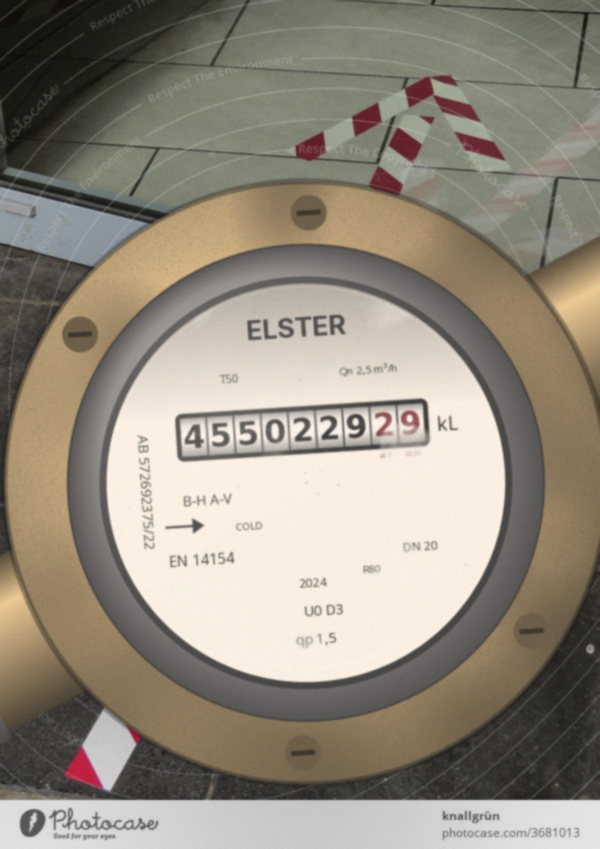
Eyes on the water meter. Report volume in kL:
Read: 4550229.29 kL
